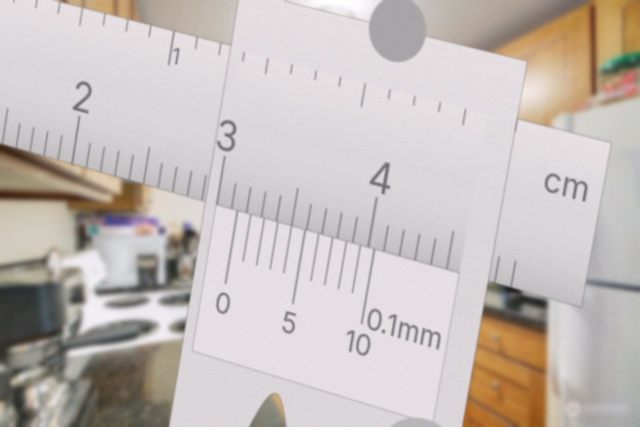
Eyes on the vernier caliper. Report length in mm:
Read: 31.4 mm
